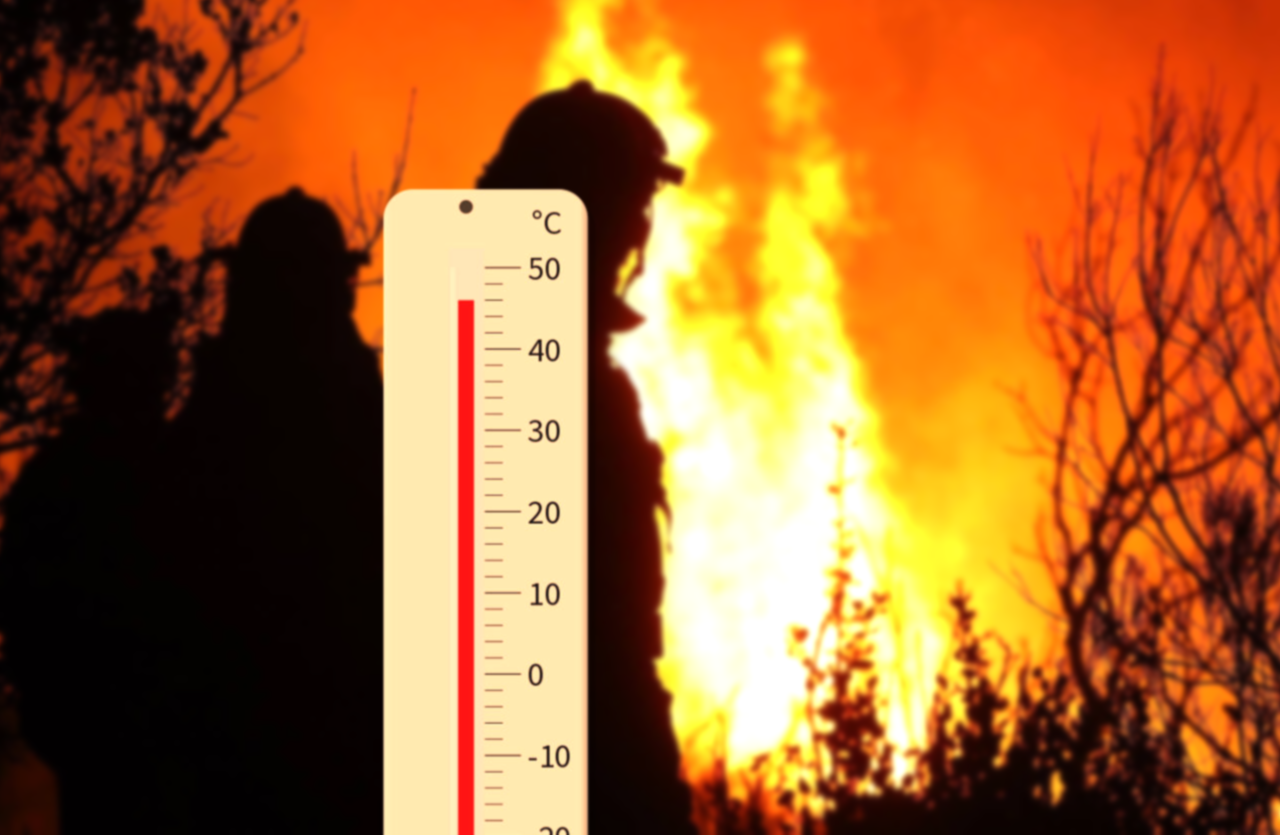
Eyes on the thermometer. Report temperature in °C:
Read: 46 °C
